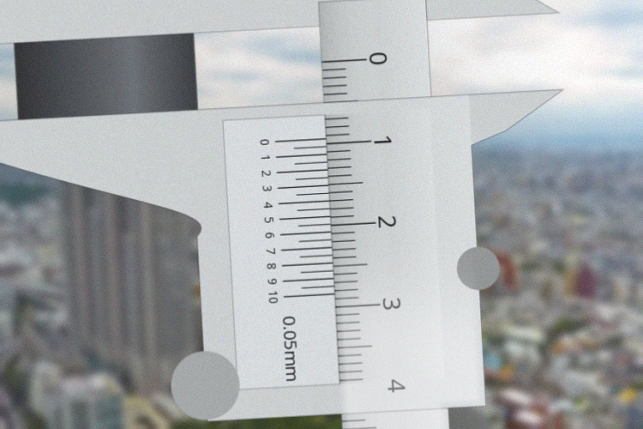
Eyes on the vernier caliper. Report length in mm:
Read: 9.4 mm
